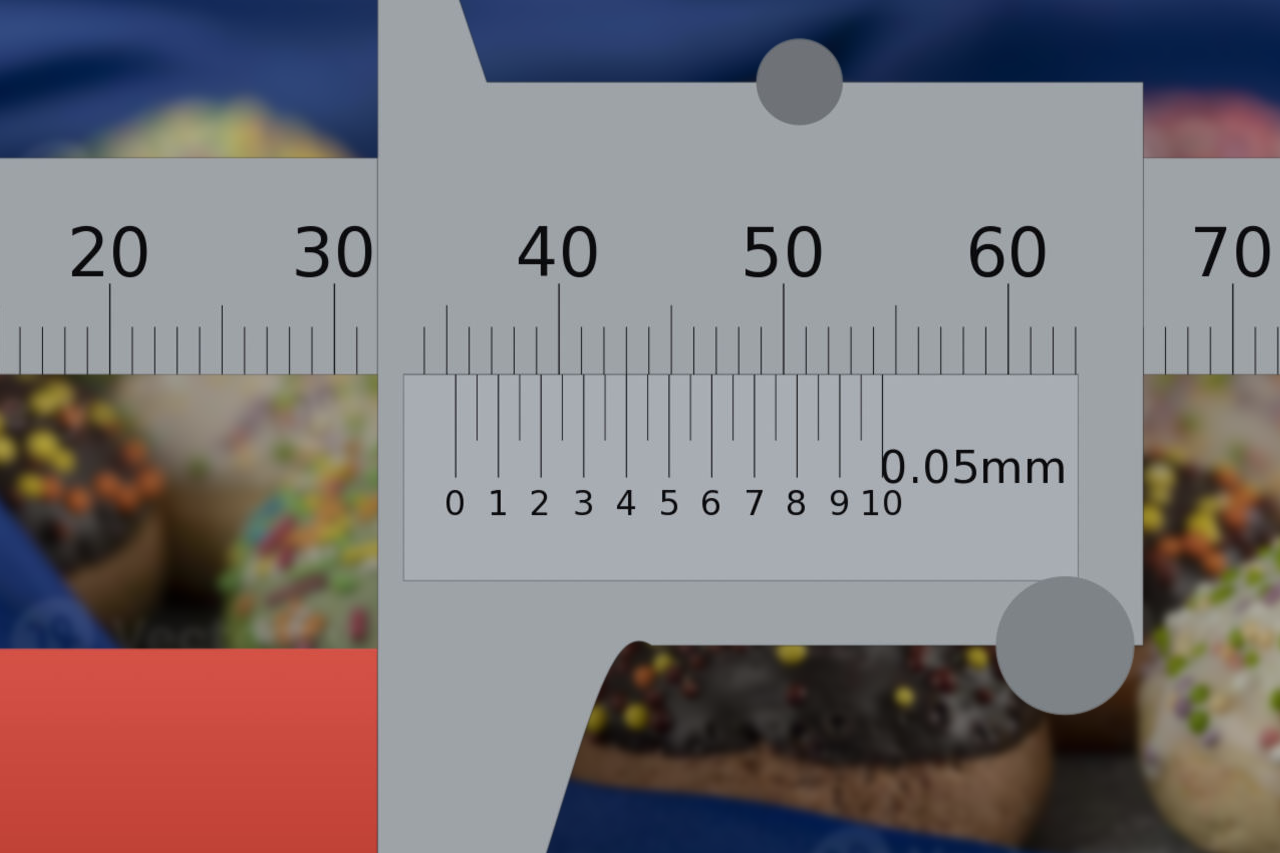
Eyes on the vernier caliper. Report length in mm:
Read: 35.4 mm
